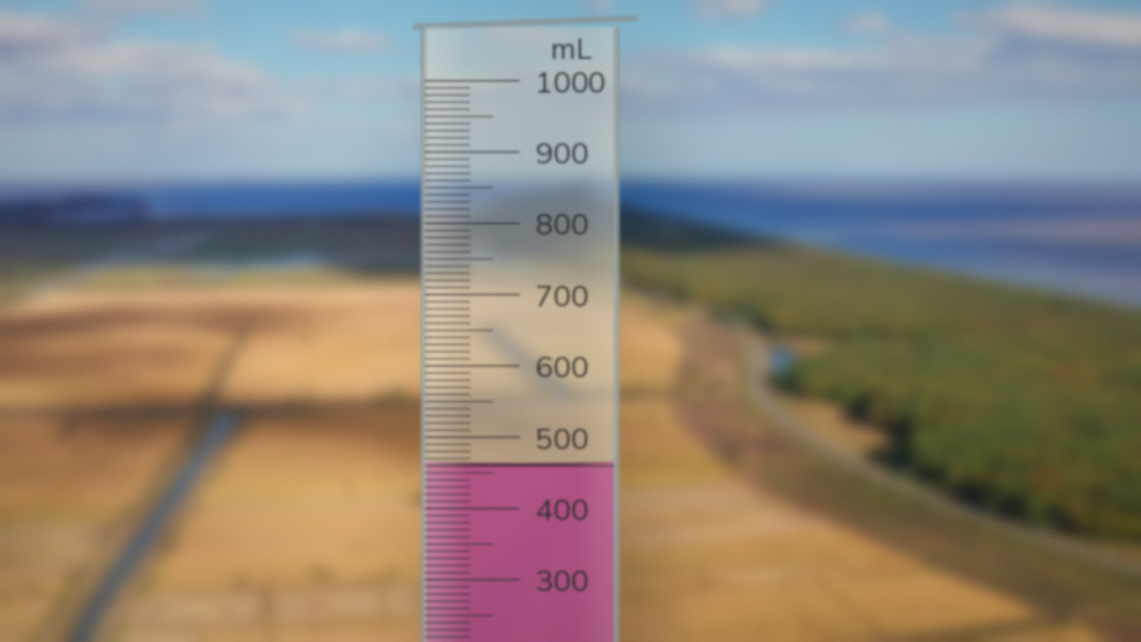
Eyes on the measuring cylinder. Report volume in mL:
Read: 460 mL
